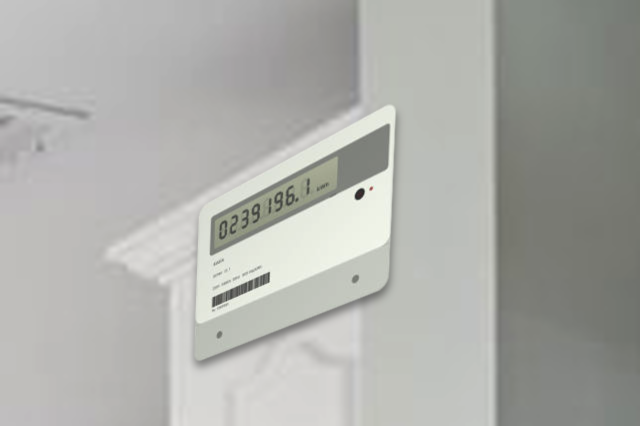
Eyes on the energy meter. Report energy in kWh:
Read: 239196.1 kWh
